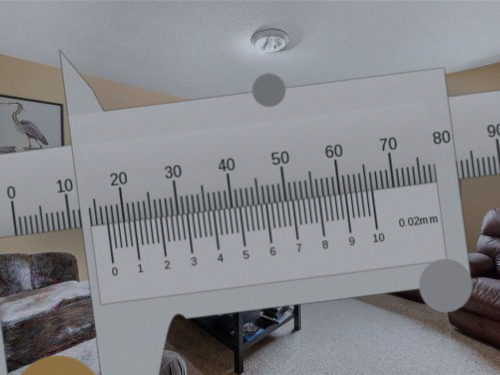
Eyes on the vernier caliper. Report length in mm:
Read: 17.0 mm
